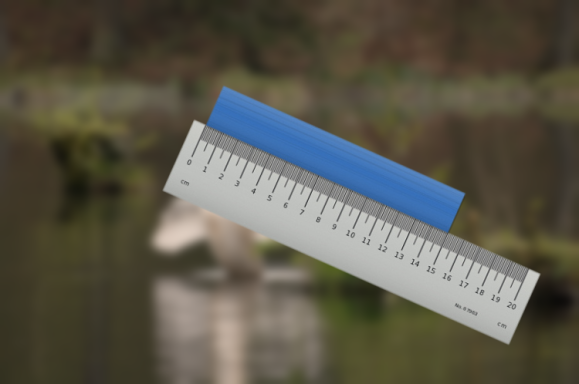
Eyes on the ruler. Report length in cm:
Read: 15 cm
